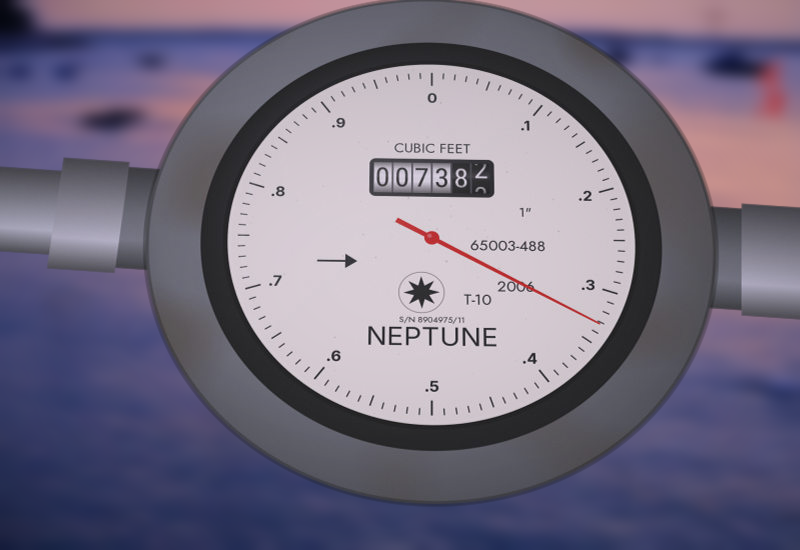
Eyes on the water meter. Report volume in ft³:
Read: 7382.33 ft³
